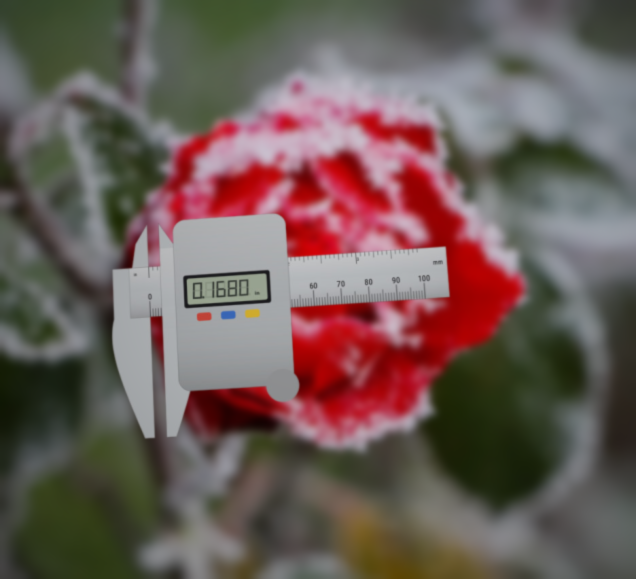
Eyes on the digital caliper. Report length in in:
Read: 0.1680 in
